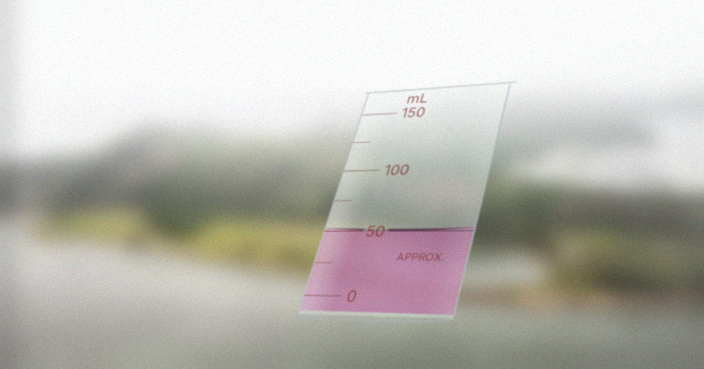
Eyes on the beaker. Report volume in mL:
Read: 50 mL
